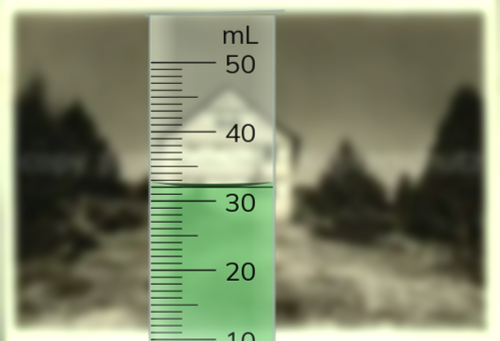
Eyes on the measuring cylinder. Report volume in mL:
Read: 32 mL
